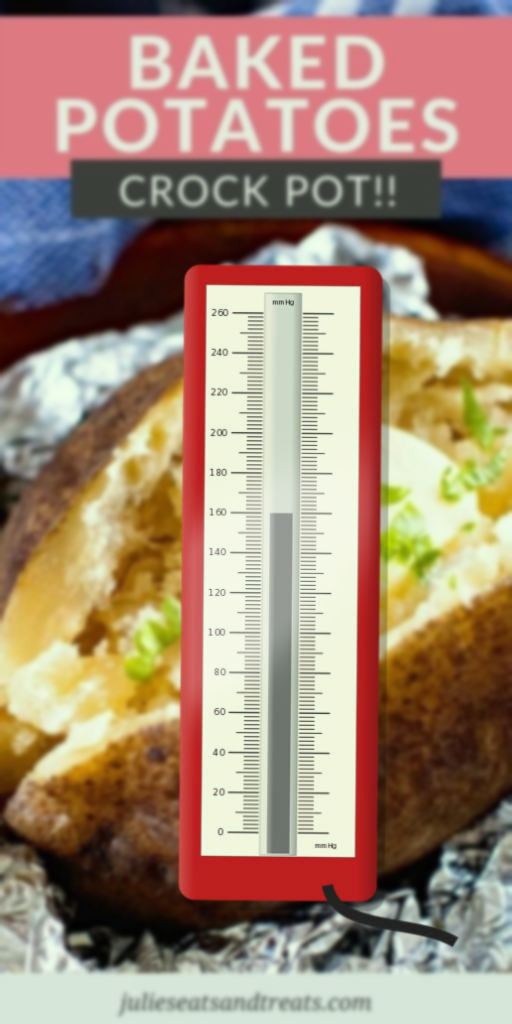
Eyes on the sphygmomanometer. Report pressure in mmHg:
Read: 160 mmHg
